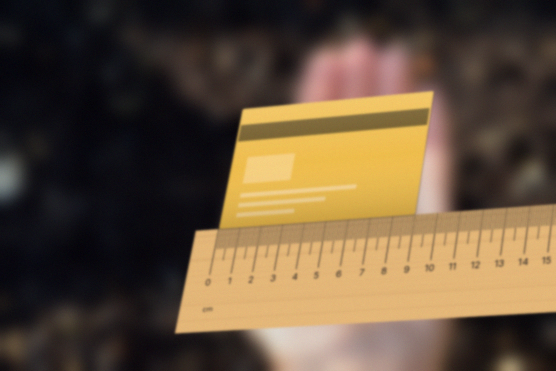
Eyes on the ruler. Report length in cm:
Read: 9 cm
